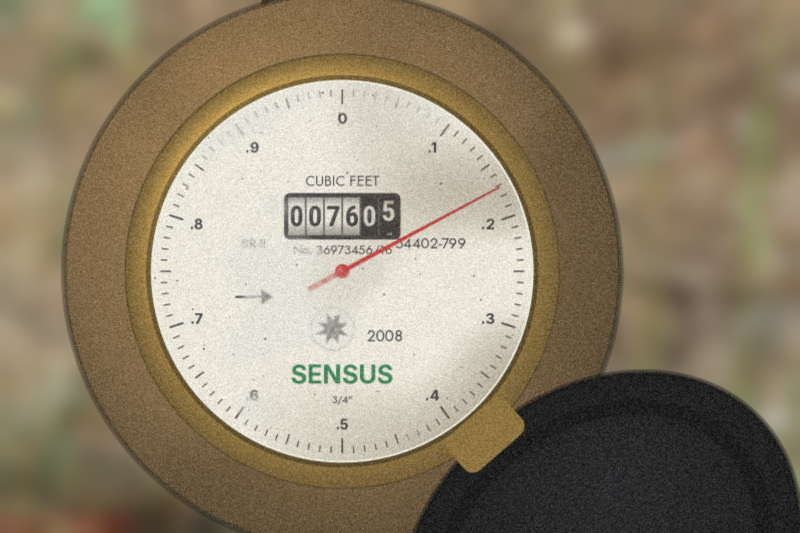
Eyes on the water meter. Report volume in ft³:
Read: 7605.17 ft³
